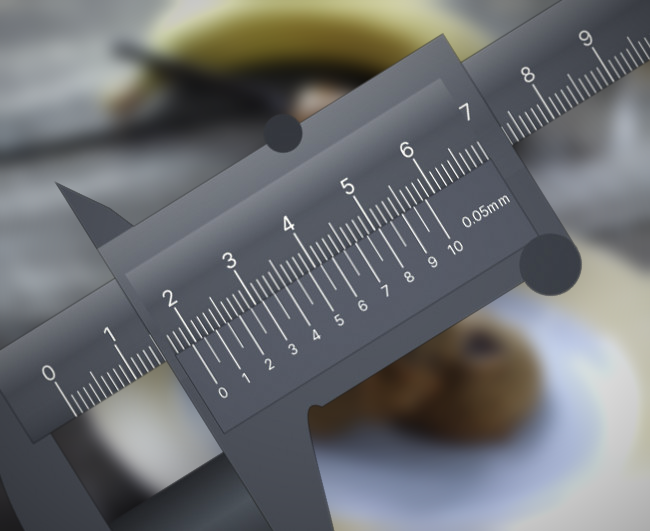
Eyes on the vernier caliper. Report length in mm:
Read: 19.4 mm
